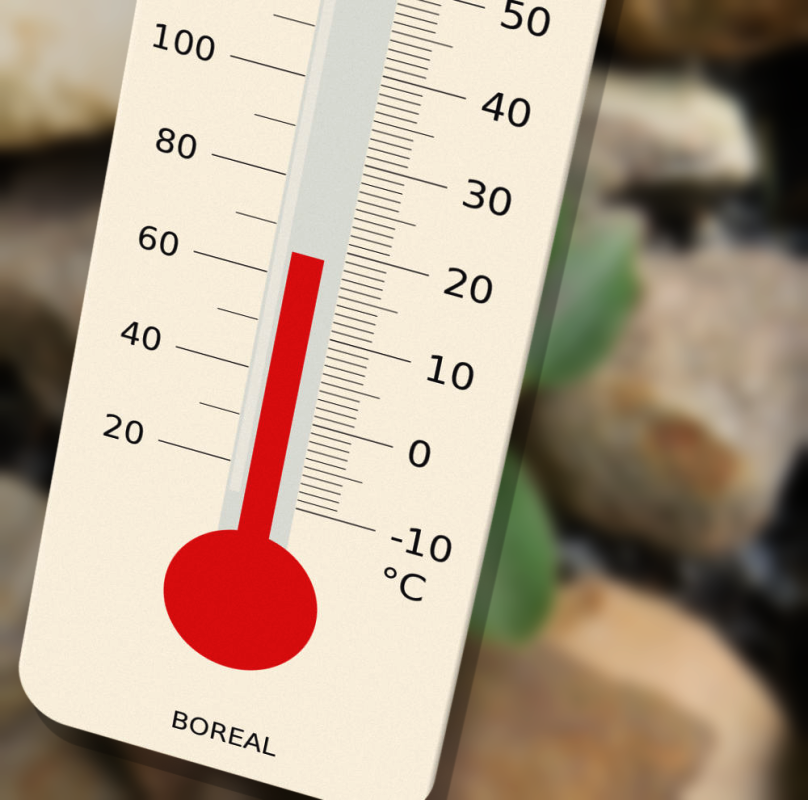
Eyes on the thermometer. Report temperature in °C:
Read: 18.5 °C
